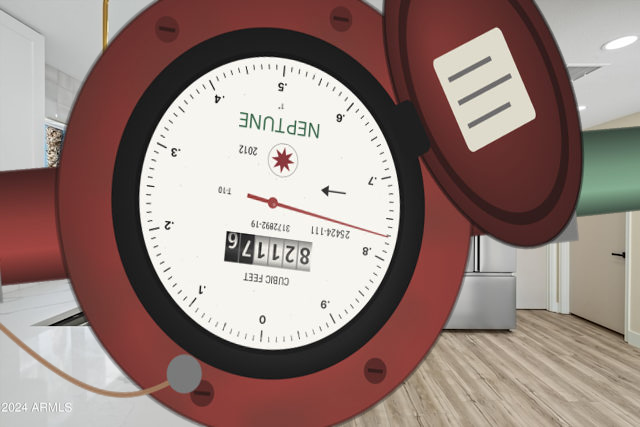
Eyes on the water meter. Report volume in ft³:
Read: 821175.77 ft³
